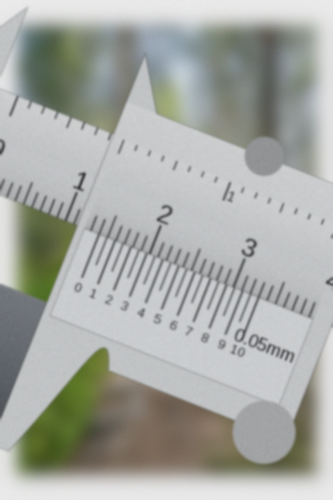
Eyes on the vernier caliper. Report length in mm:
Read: 14.0 mm
